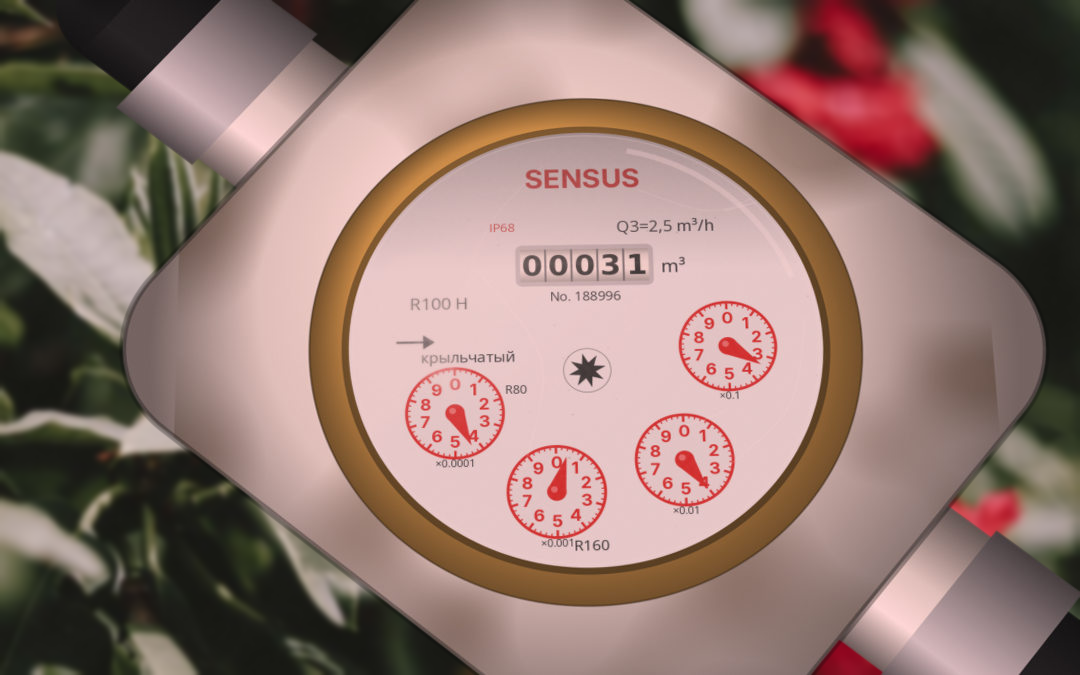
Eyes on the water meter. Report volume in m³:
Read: 31.3404 m³
